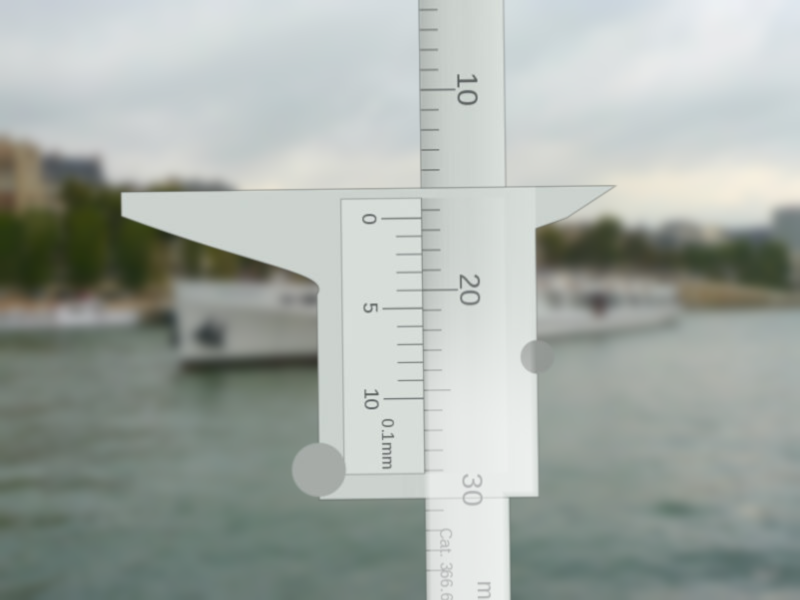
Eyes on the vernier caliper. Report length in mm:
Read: 16.4 mm
